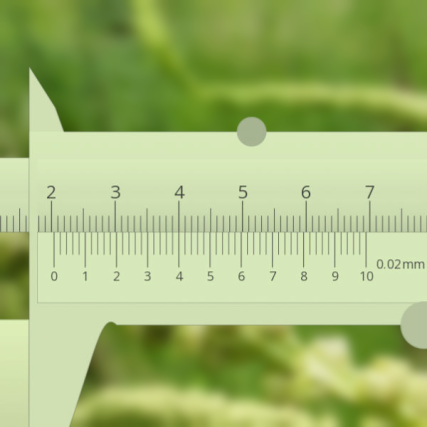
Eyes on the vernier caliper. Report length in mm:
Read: 20.4 mm
